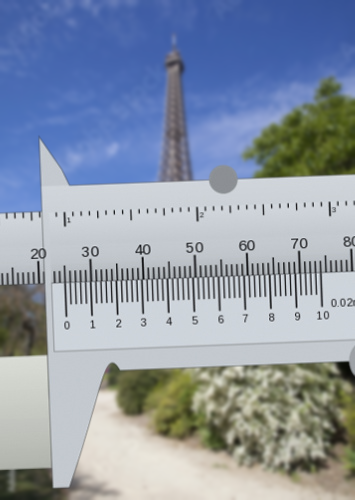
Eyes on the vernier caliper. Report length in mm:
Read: 25.0 mm
